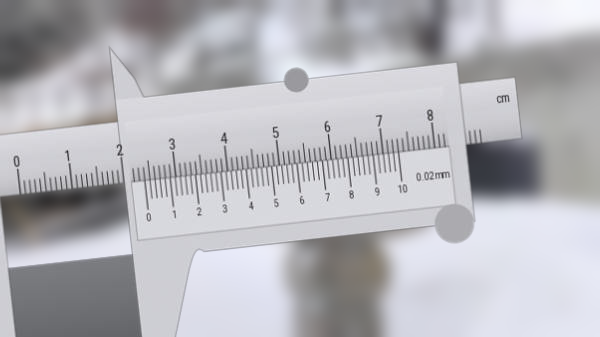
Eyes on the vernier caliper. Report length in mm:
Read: 24.0 mm
